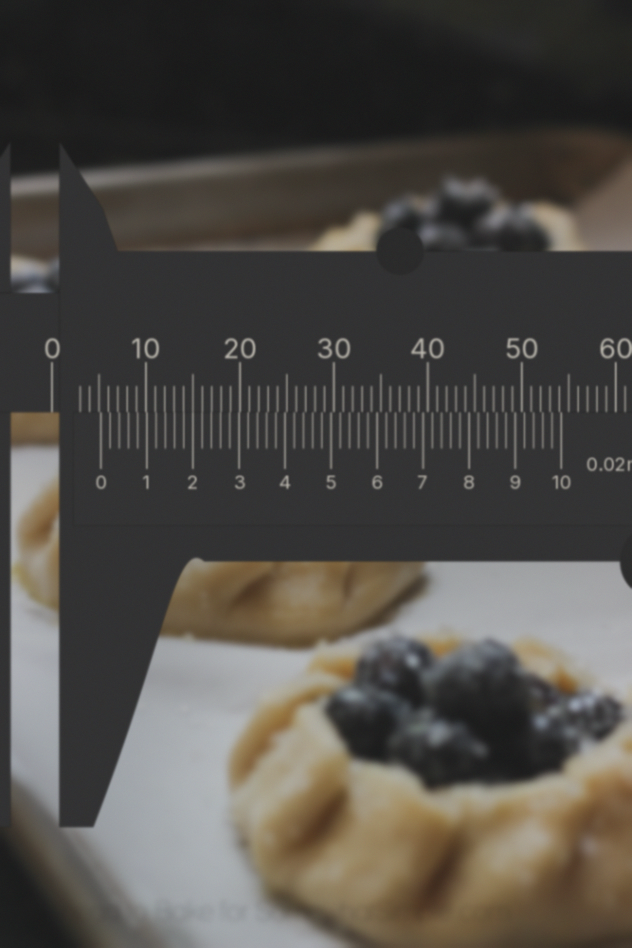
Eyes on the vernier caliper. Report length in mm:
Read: 5.2 mm
